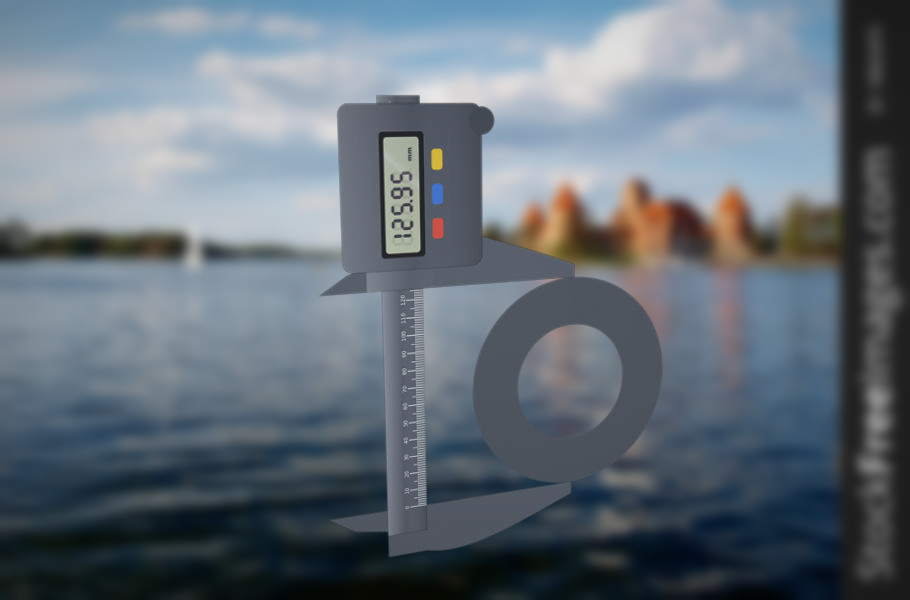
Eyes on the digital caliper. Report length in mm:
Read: 125.95 mm
